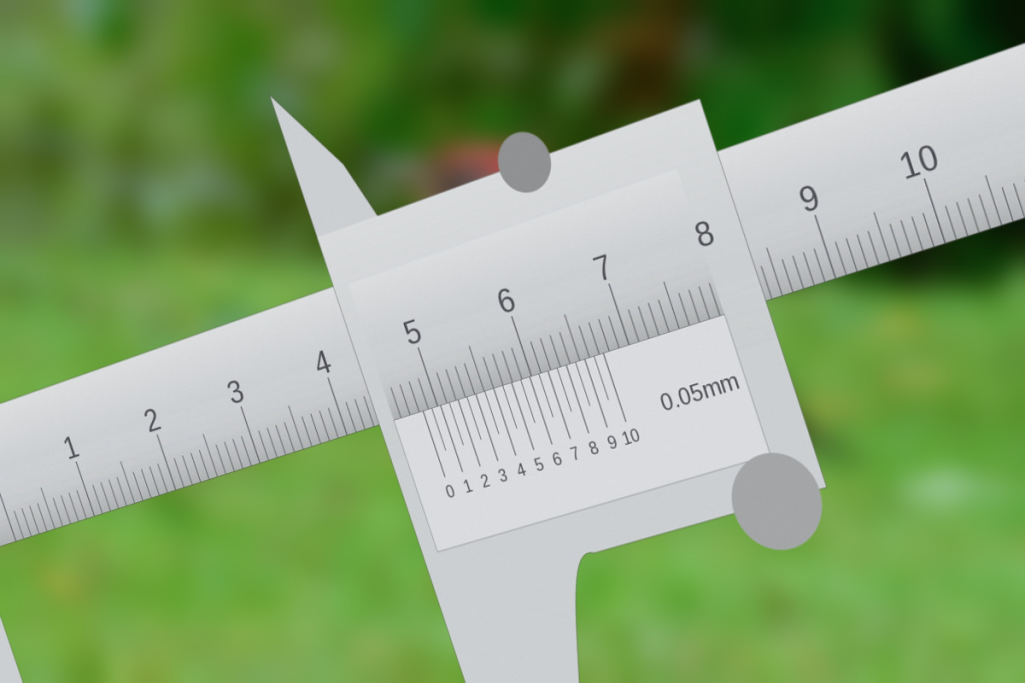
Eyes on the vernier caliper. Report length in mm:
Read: 48.4 mm
